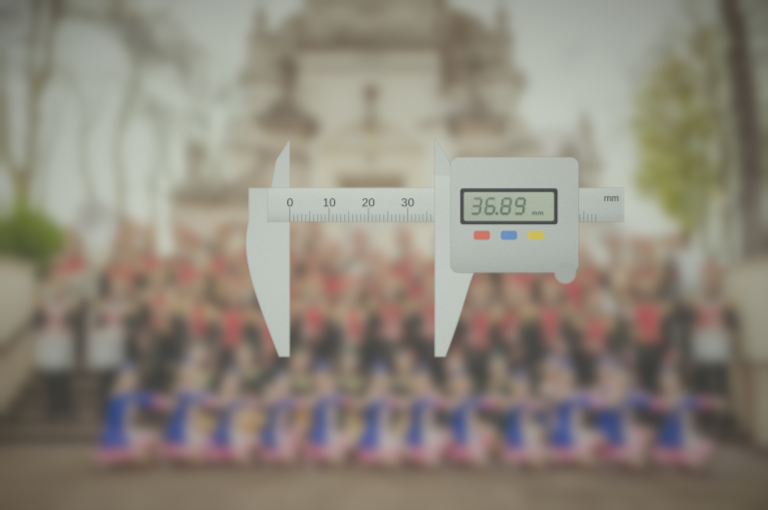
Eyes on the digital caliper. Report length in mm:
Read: 36.89 mm
